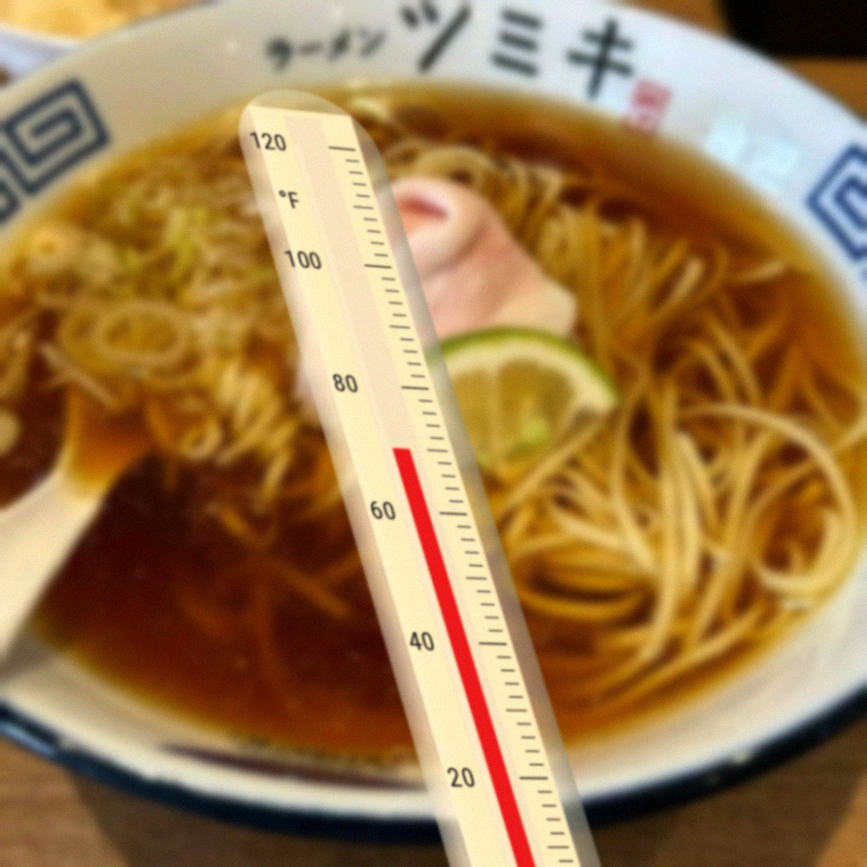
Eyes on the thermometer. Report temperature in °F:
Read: 70 °F
